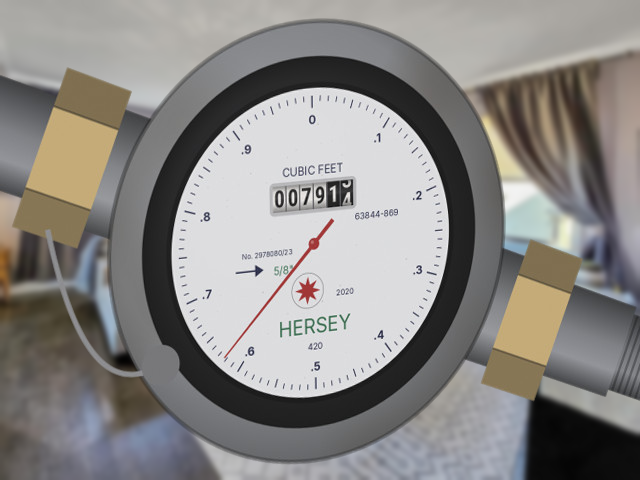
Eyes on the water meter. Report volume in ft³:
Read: 7913.62 ft³
